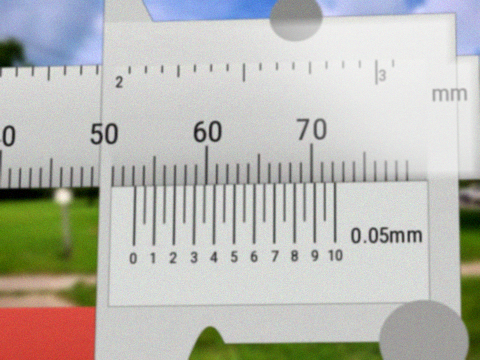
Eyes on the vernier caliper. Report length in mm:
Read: 53.2 mm
